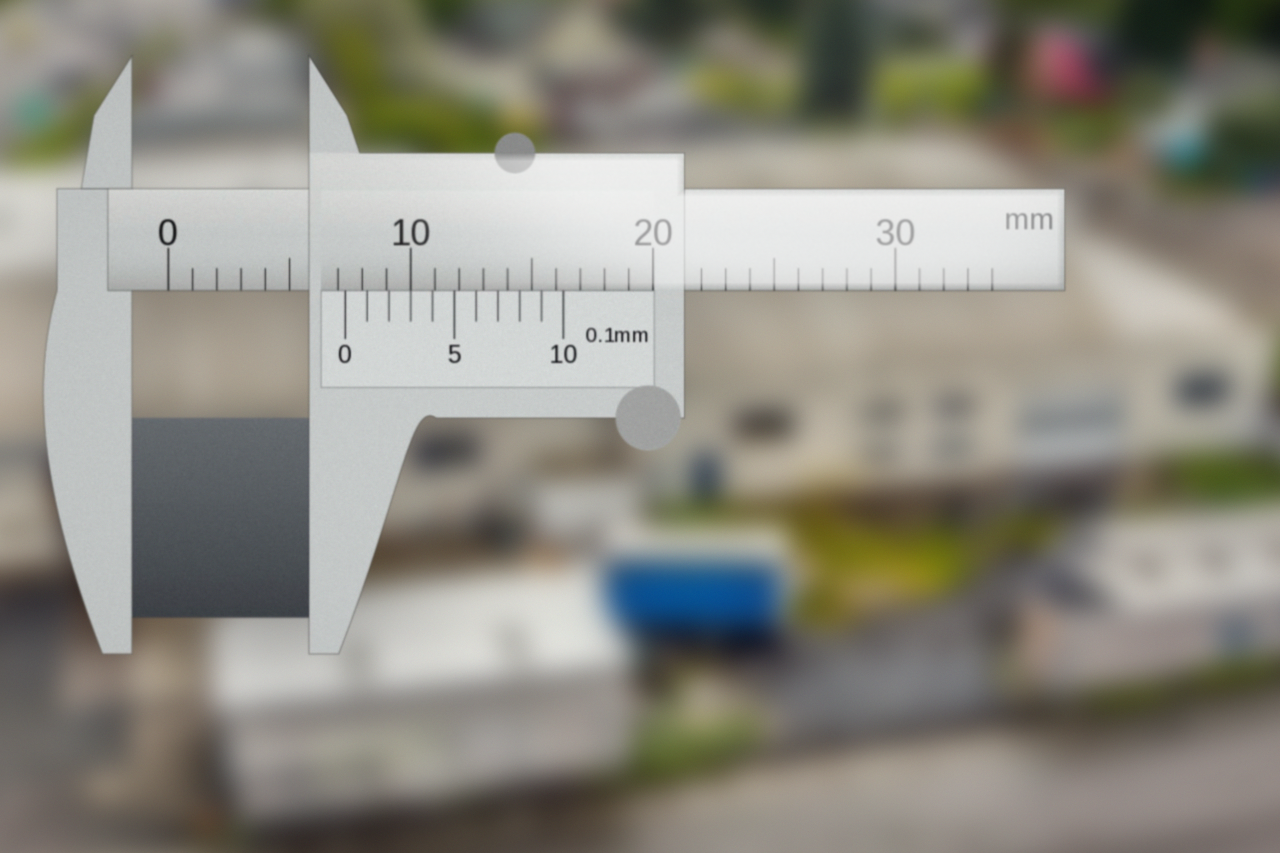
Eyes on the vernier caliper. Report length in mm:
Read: 7.3 mm
